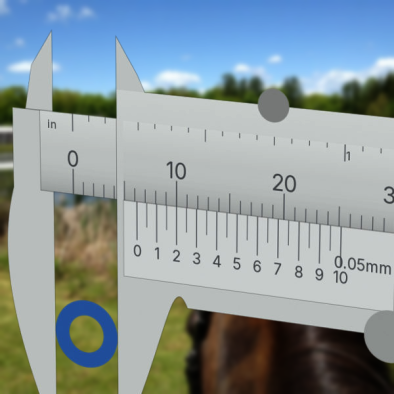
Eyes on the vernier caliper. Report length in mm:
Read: 6.2 mm
